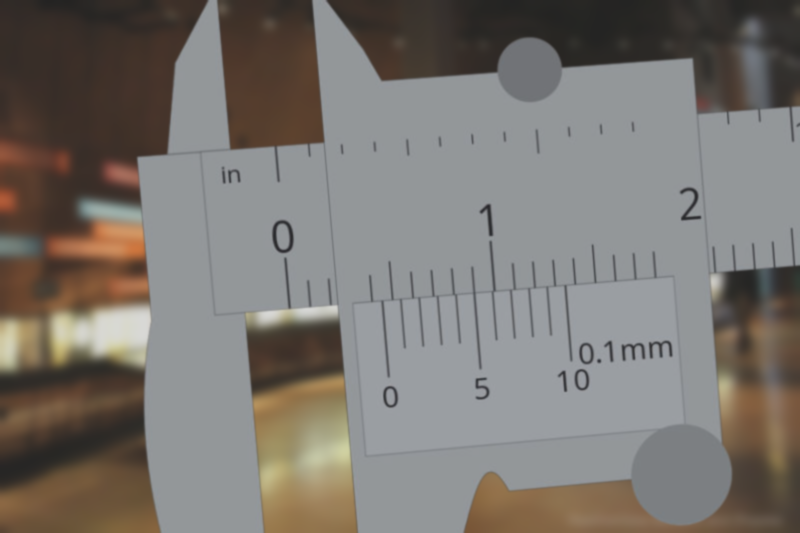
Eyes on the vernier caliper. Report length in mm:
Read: 4.5 mm
